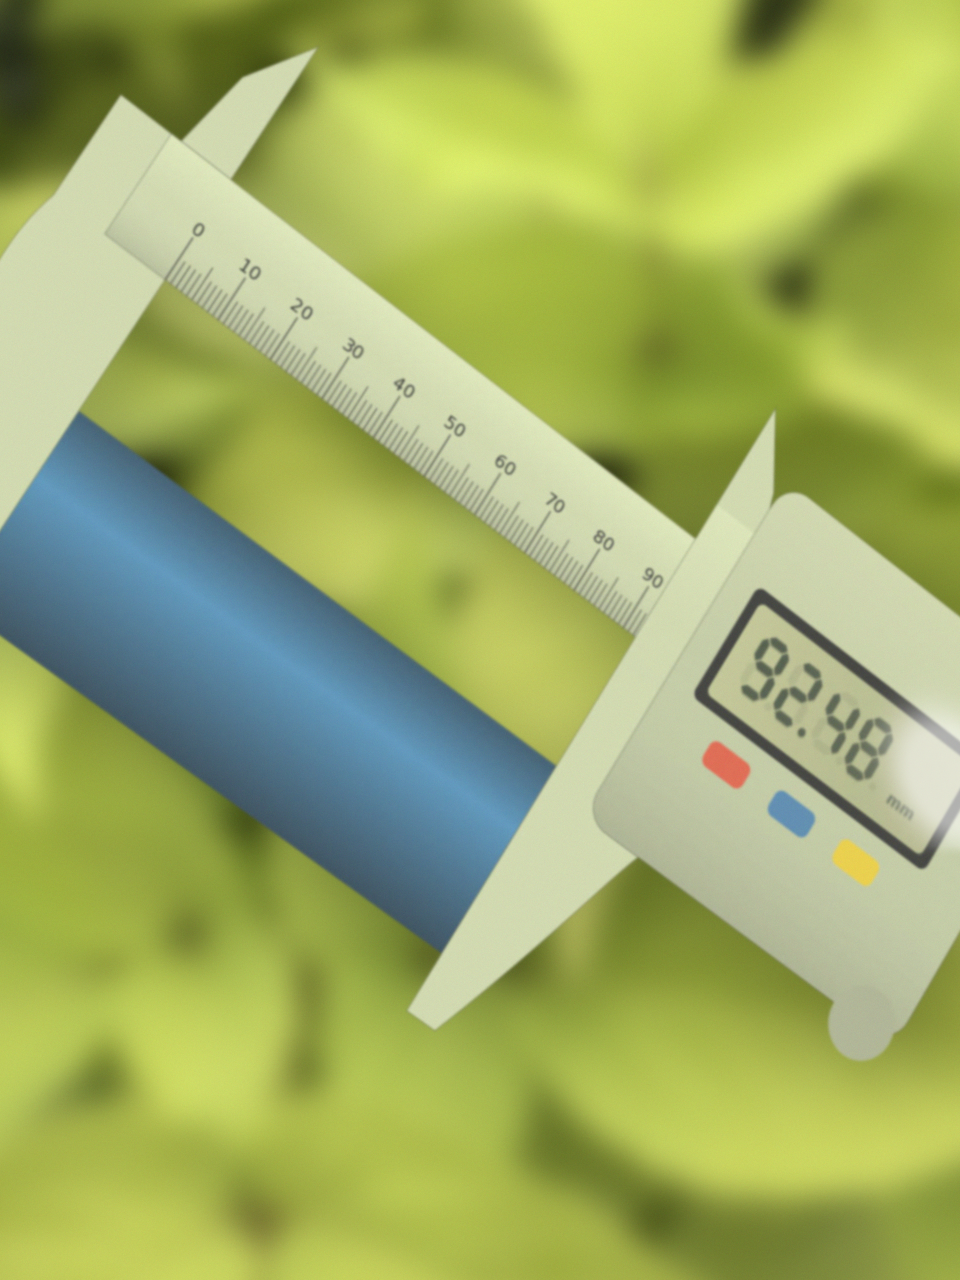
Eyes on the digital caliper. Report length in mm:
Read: 92.48 mm
